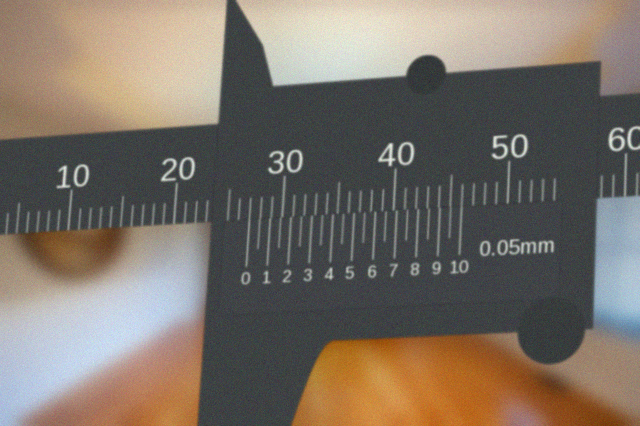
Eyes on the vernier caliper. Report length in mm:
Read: 27.0 mm
